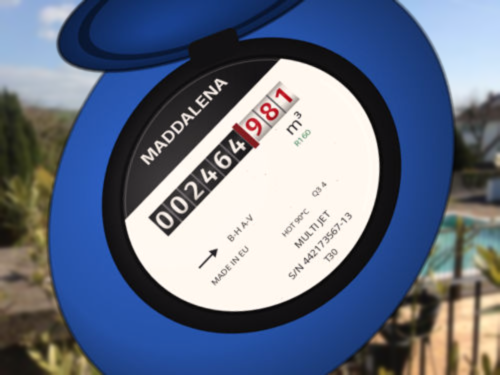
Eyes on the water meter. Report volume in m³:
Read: 2464.981 m³
